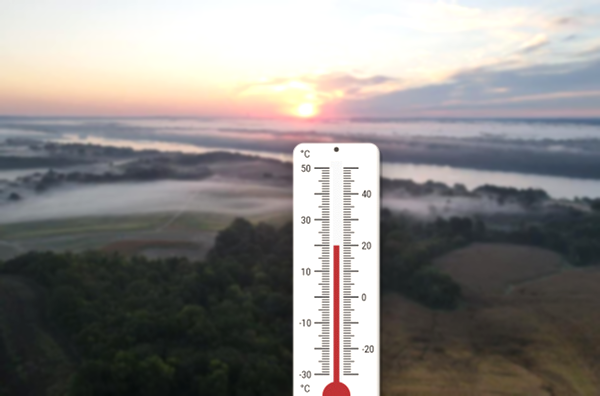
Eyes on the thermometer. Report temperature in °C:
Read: 20 °C
